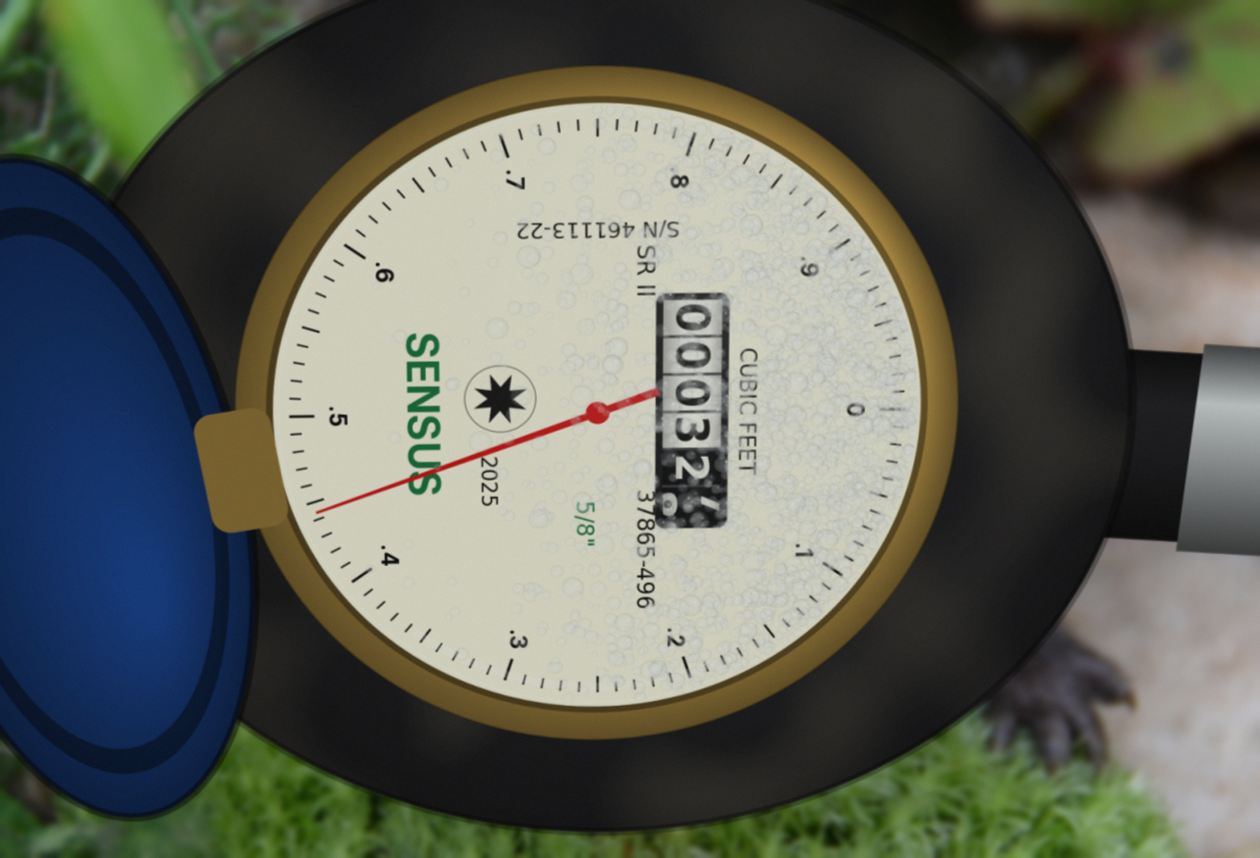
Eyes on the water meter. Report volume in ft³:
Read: 327.44 ft³
